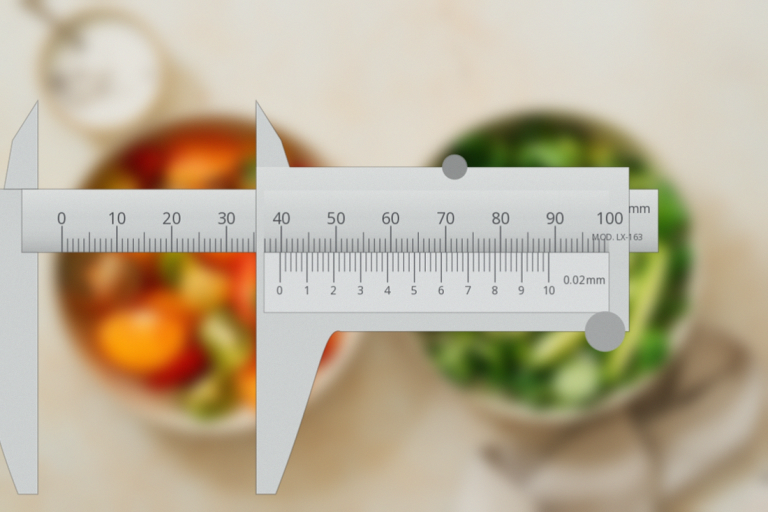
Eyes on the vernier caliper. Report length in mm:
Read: 39.8 mm
